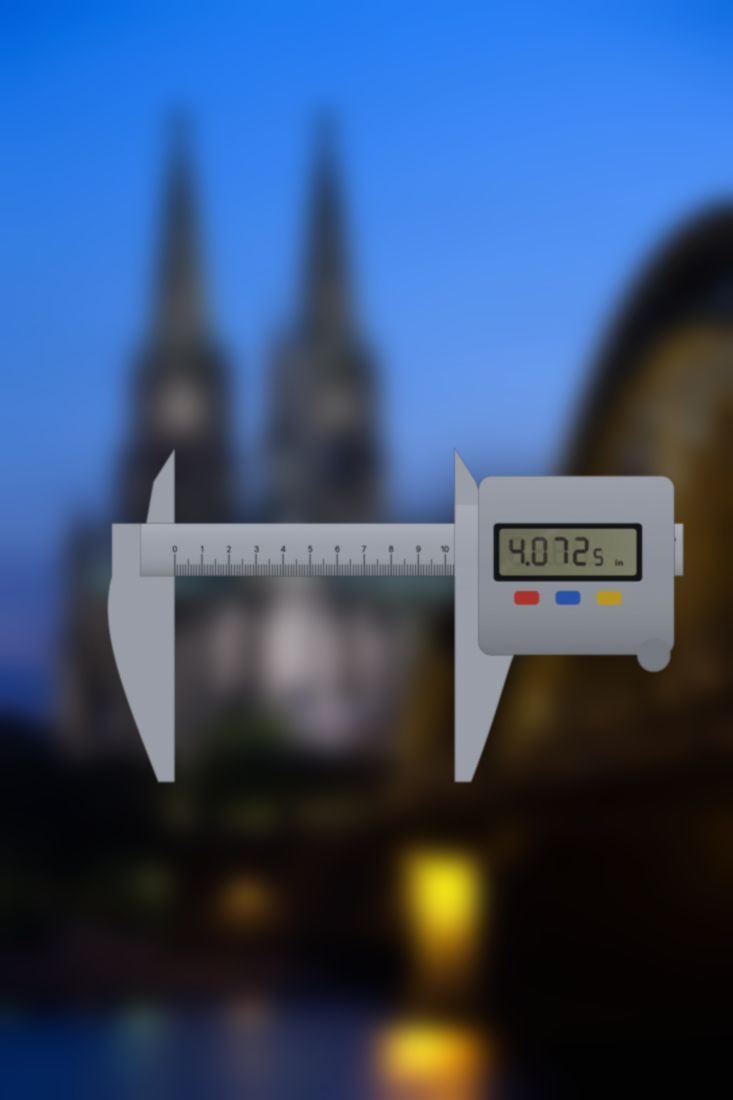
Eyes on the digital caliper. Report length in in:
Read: 4.0725 in
